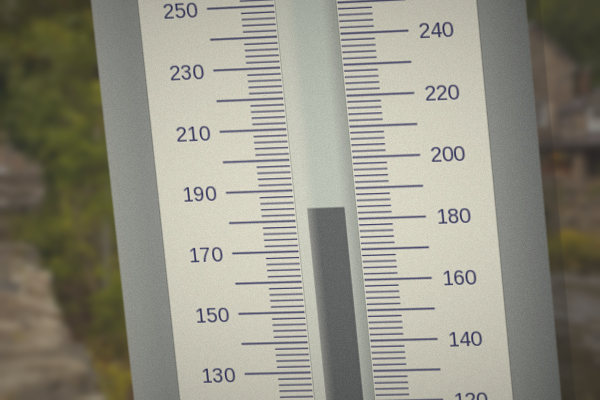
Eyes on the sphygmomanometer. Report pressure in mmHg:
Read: 184 mmHg
